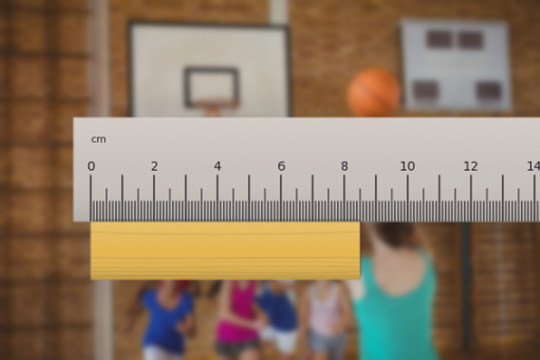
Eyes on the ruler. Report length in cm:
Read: 8.5 cm
